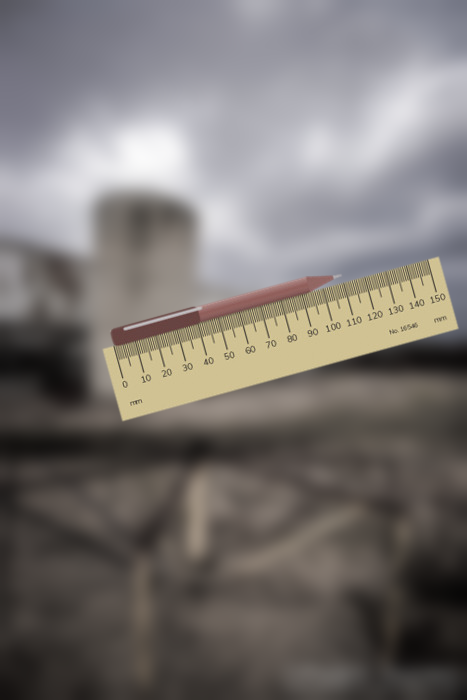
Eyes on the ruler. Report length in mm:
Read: 110 mm
